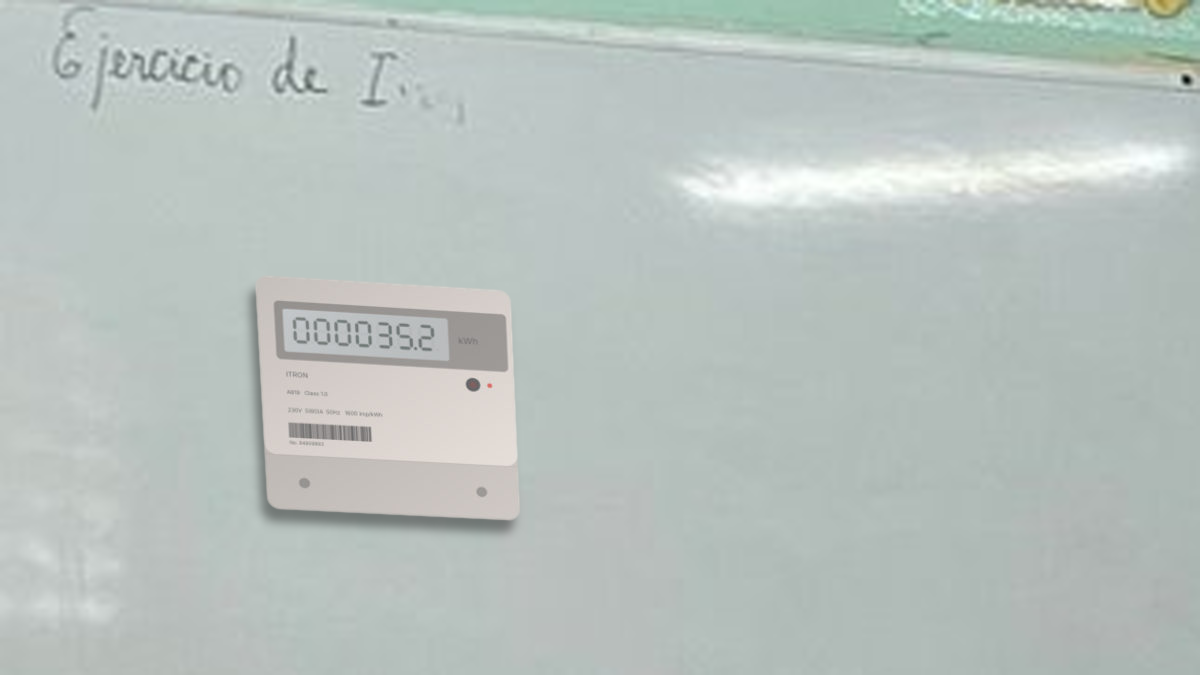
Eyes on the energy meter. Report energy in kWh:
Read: 35.2 kWh
